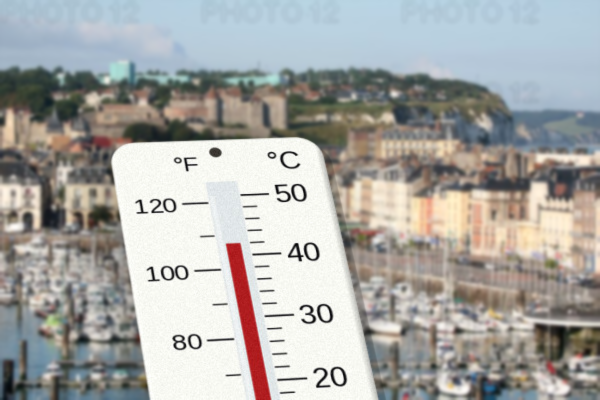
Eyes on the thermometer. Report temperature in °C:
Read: 42 °C
